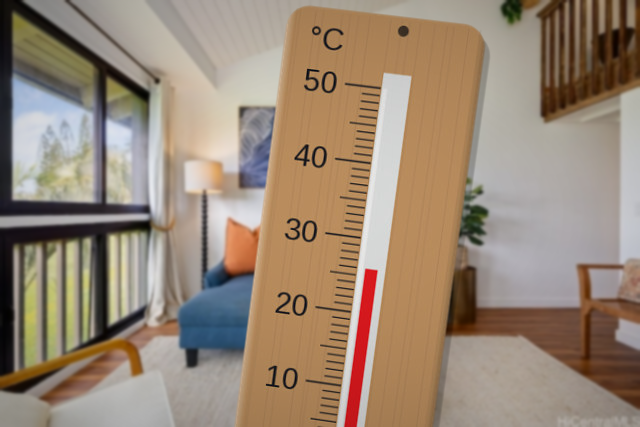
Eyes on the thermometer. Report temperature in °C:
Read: 26 °C
